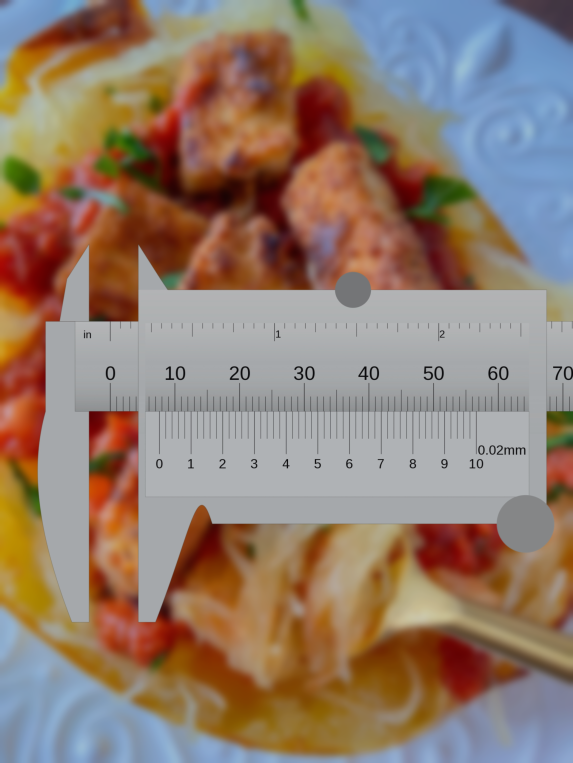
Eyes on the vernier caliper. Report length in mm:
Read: 7.6 mm
